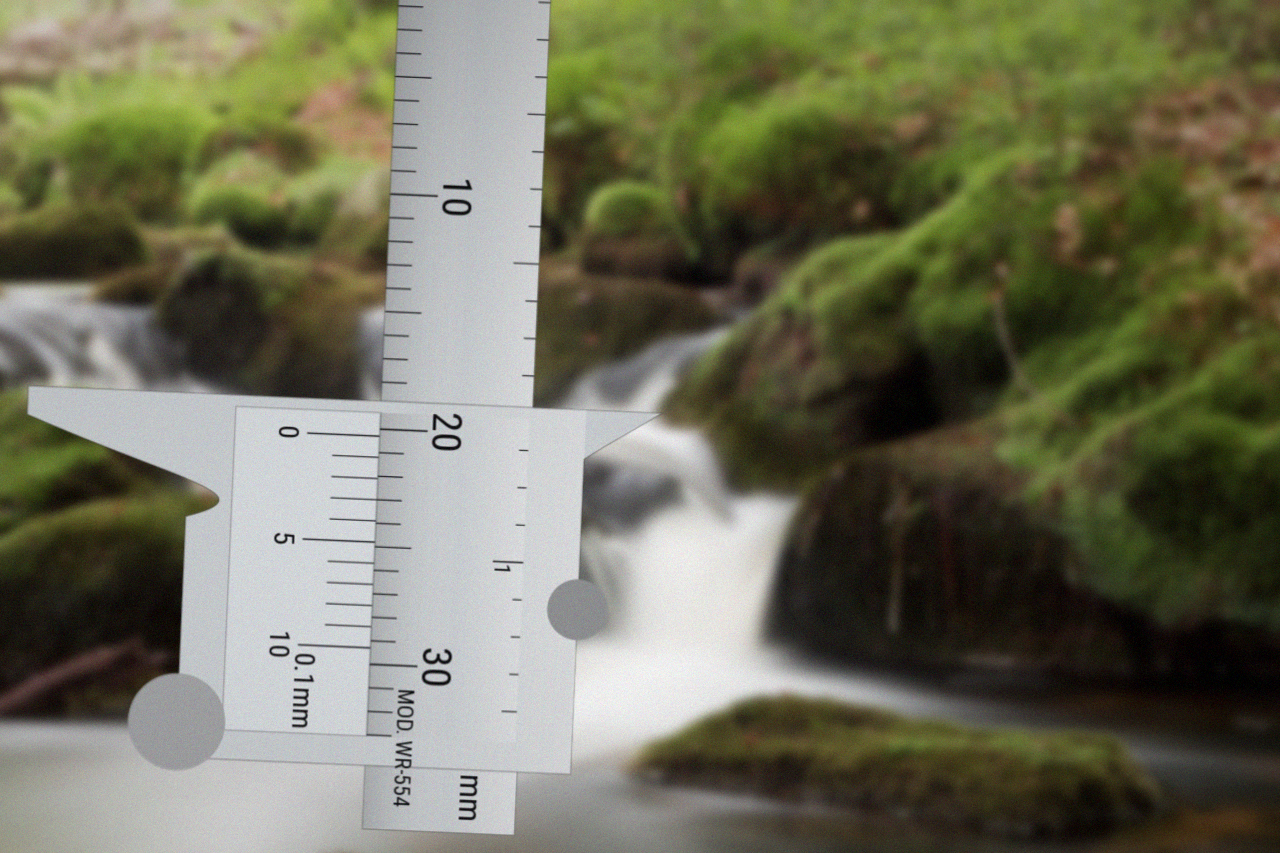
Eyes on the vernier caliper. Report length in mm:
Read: 20.3 mm
